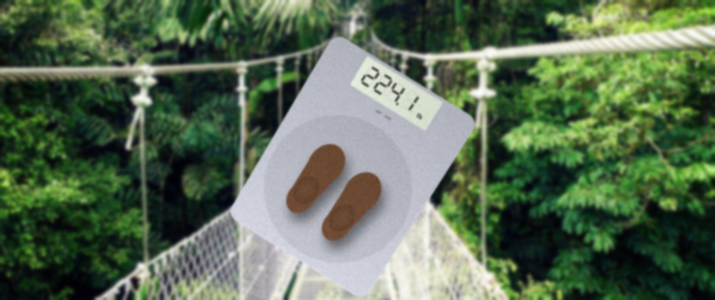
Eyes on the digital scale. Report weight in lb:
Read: 224.1 lb
